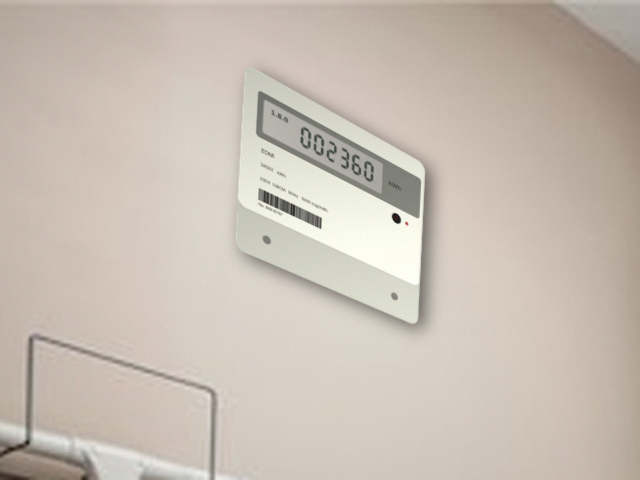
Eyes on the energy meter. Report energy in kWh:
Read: 2360 kWh
